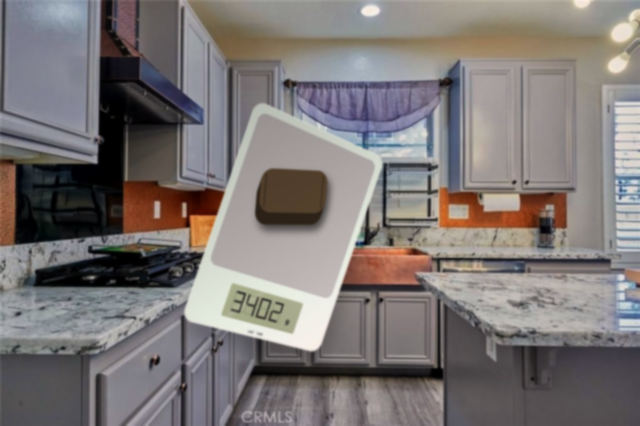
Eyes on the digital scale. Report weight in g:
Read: 3402 g
